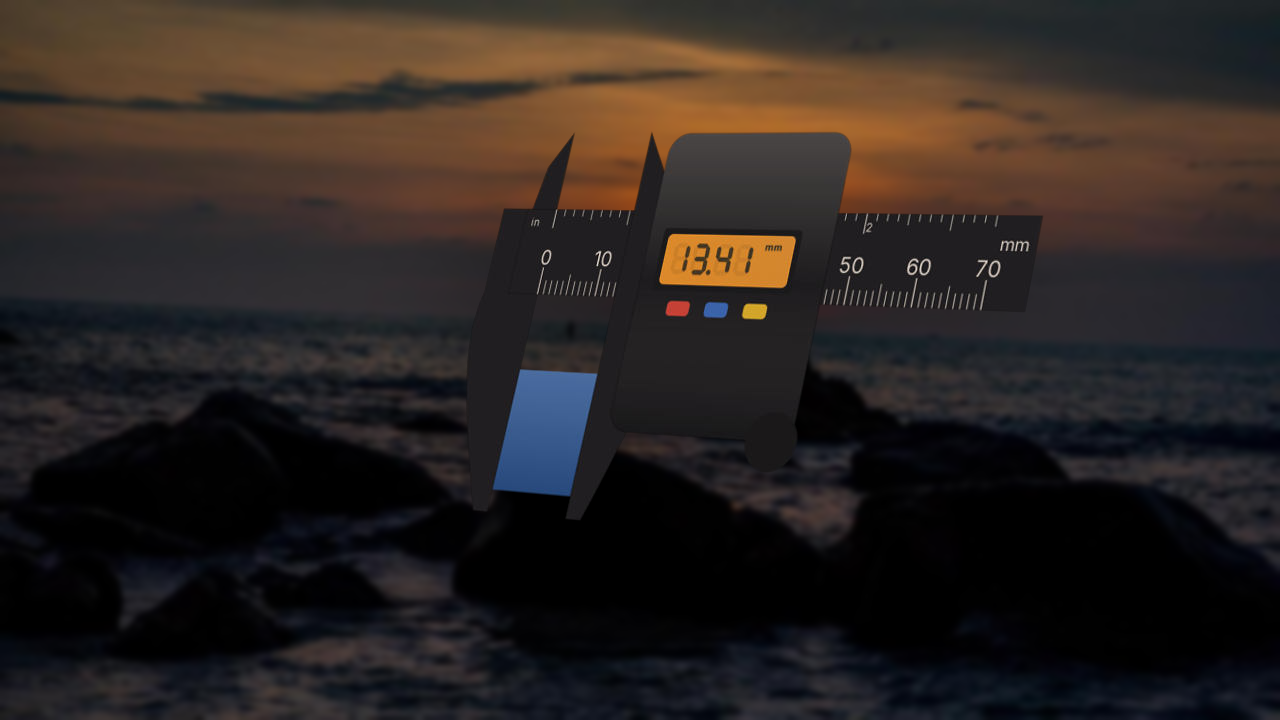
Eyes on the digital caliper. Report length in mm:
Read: 13.41 mm
